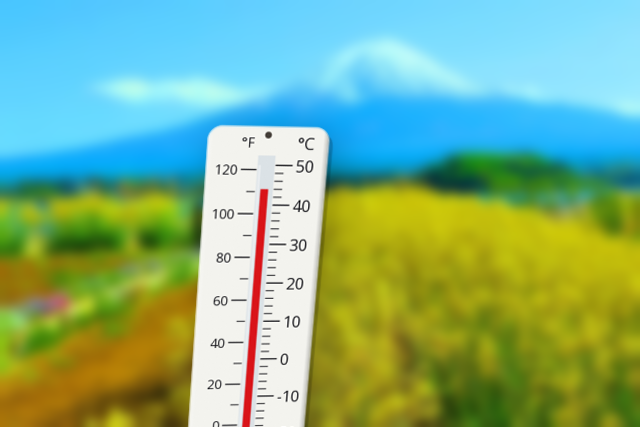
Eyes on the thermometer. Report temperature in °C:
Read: 44 °C
